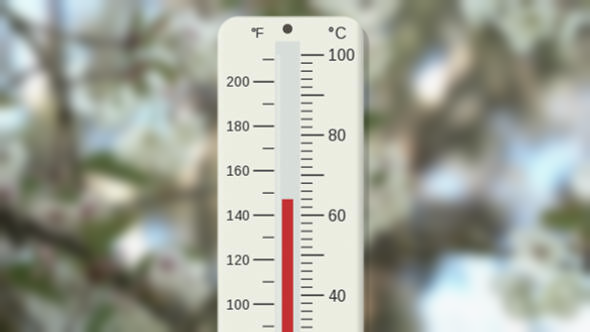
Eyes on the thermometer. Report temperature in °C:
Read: 64 °C
